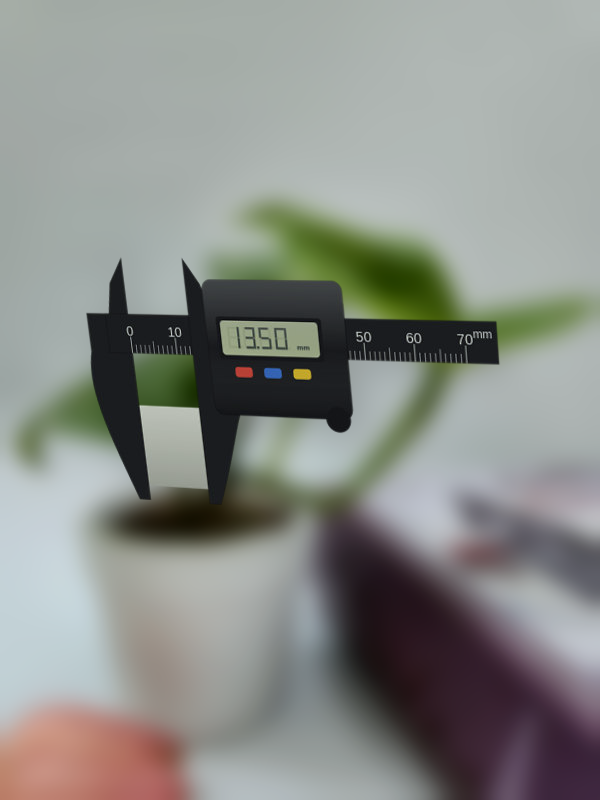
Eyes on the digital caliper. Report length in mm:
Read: 13.50 mm
